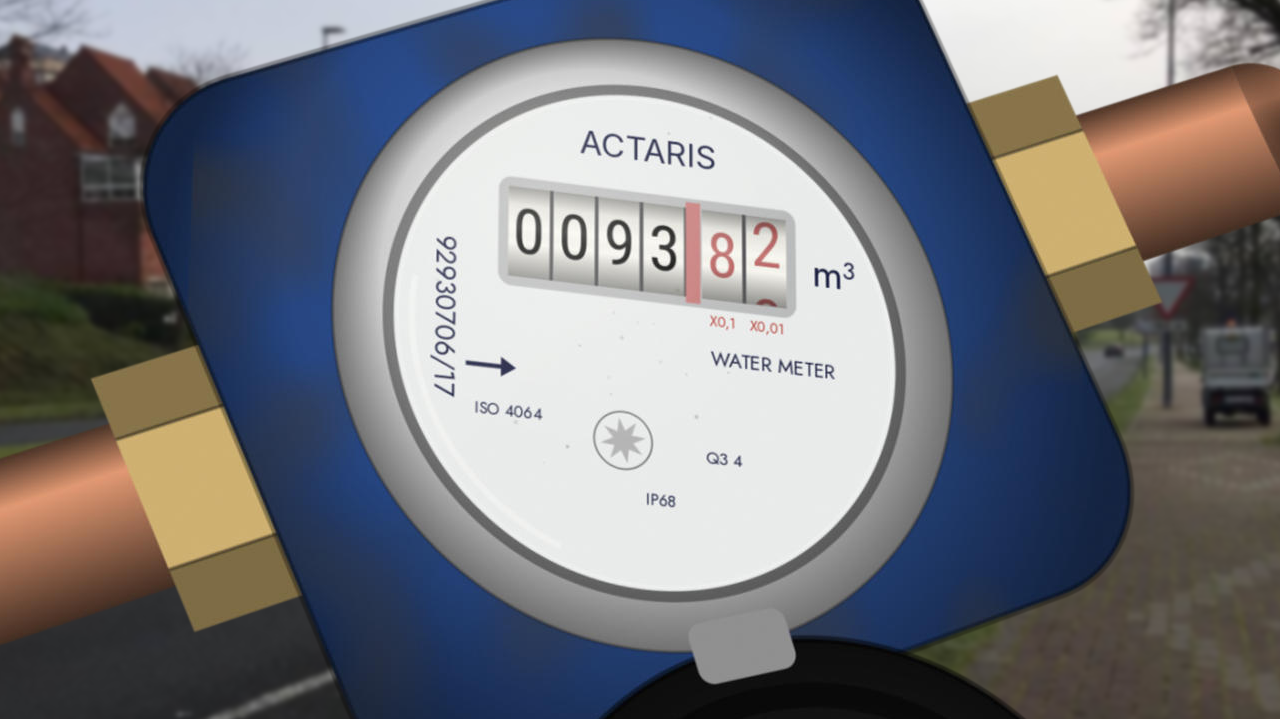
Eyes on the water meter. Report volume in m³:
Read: 93.82 m³
